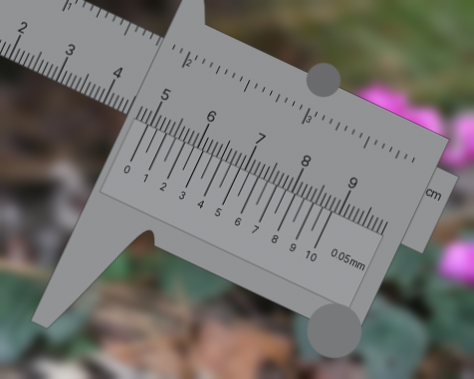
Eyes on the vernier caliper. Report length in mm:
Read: 49.5 mm
